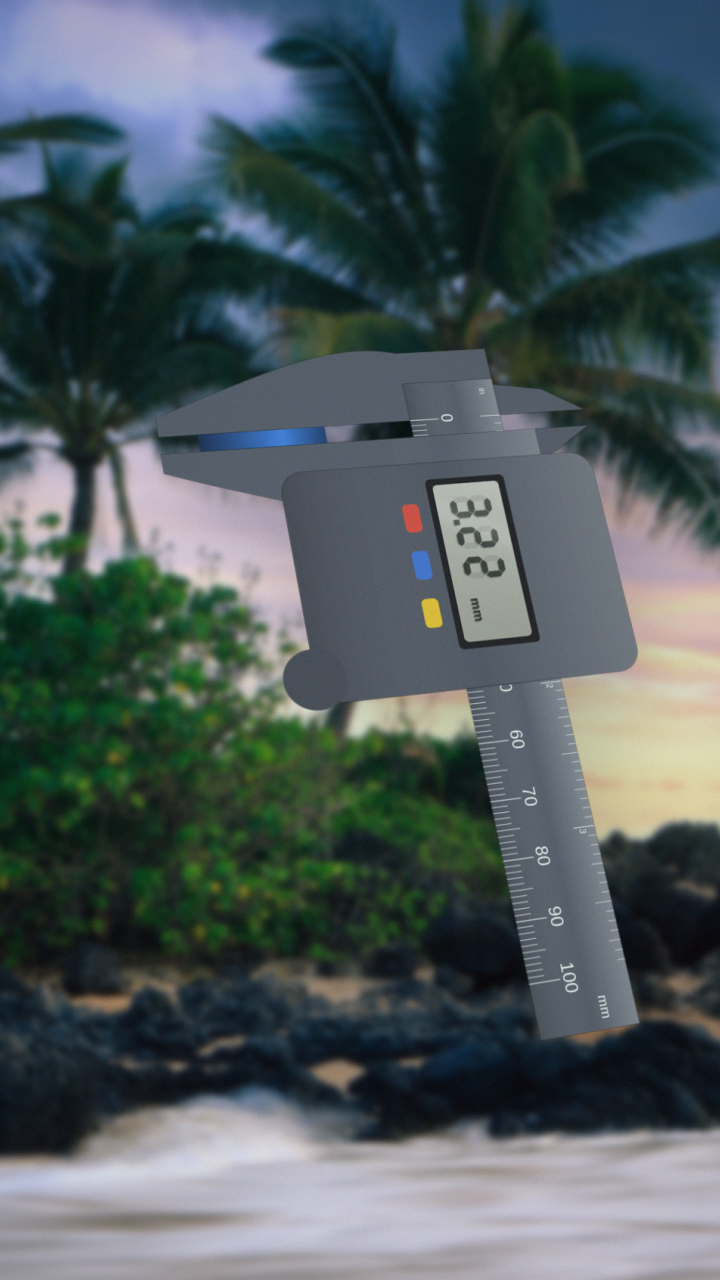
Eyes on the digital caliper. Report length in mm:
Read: 3.22 mm
